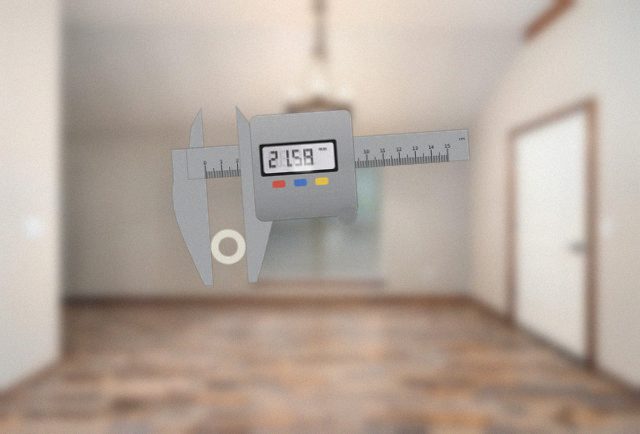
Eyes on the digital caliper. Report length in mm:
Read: 21.58 mm
